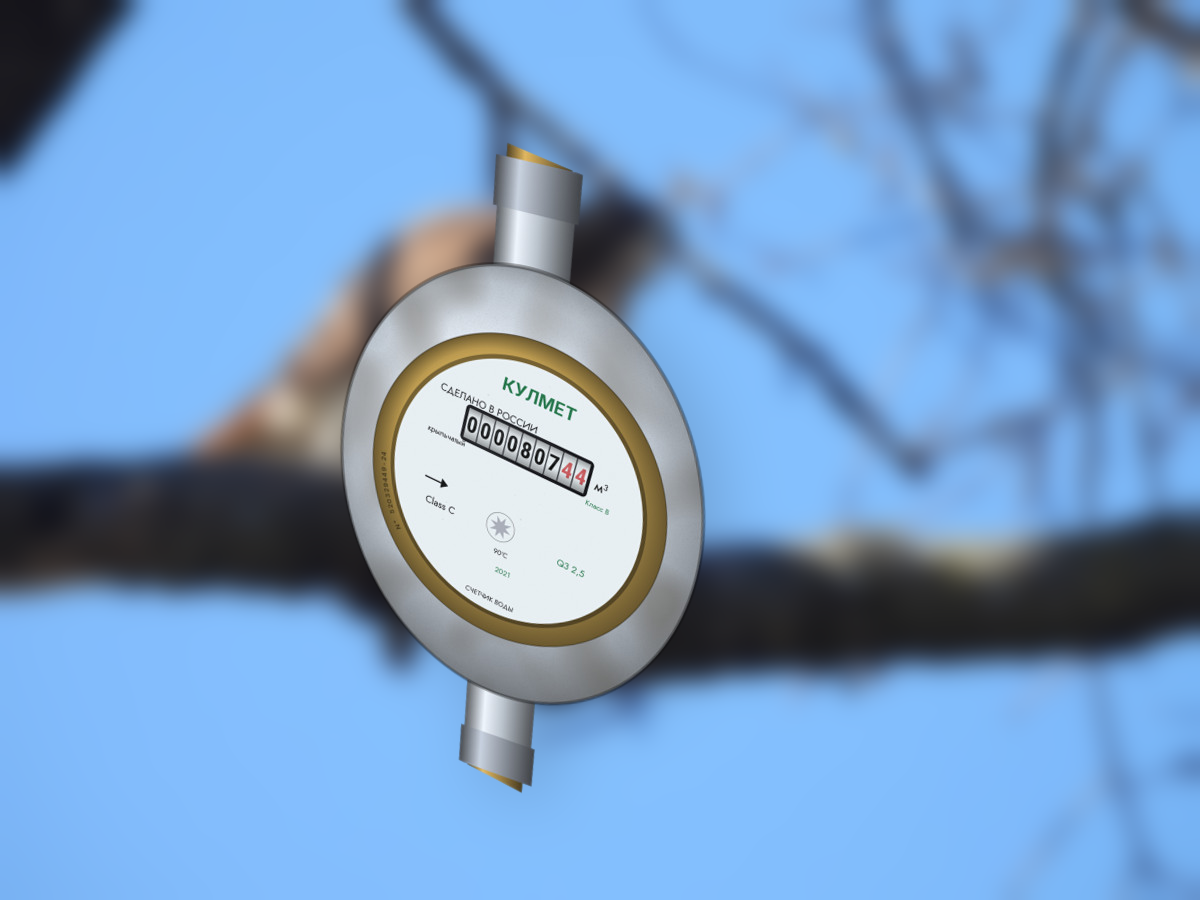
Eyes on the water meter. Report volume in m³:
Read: 807.44 m³
